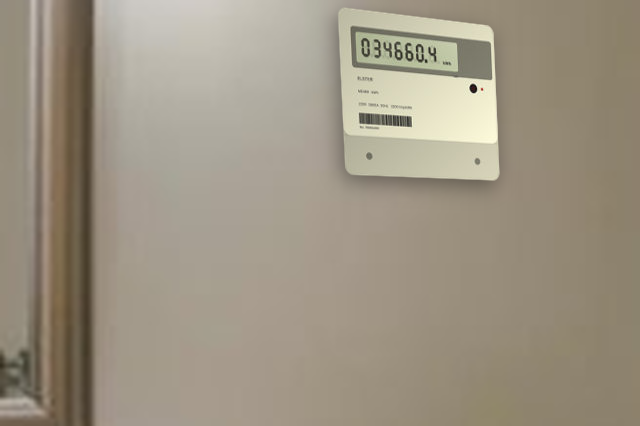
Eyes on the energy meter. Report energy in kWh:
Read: 34660.4 kWh
